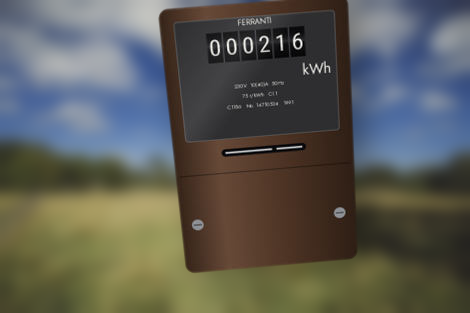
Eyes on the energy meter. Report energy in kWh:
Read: 216 kWh
